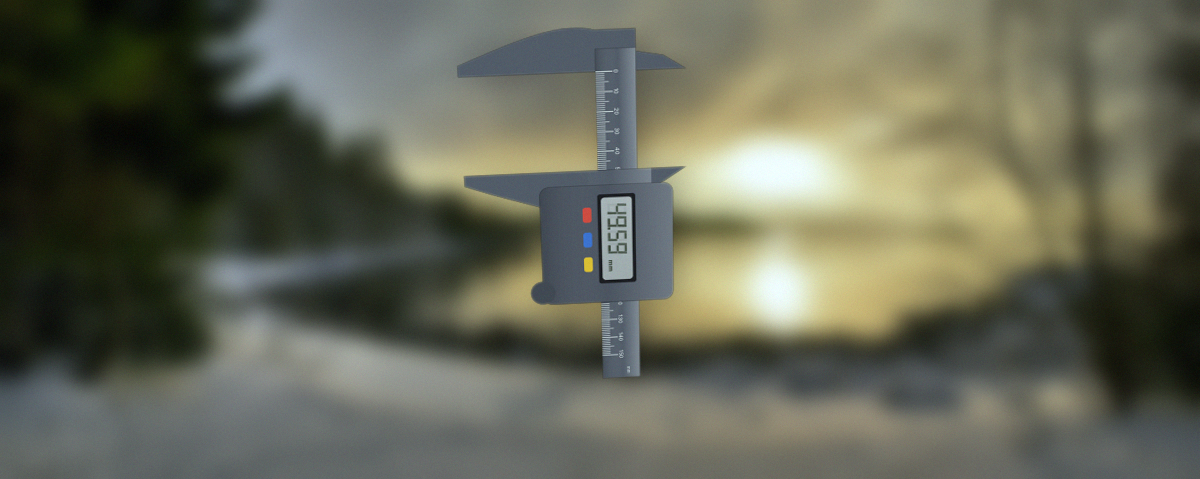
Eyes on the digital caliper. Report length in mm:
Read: 49.59 mm
